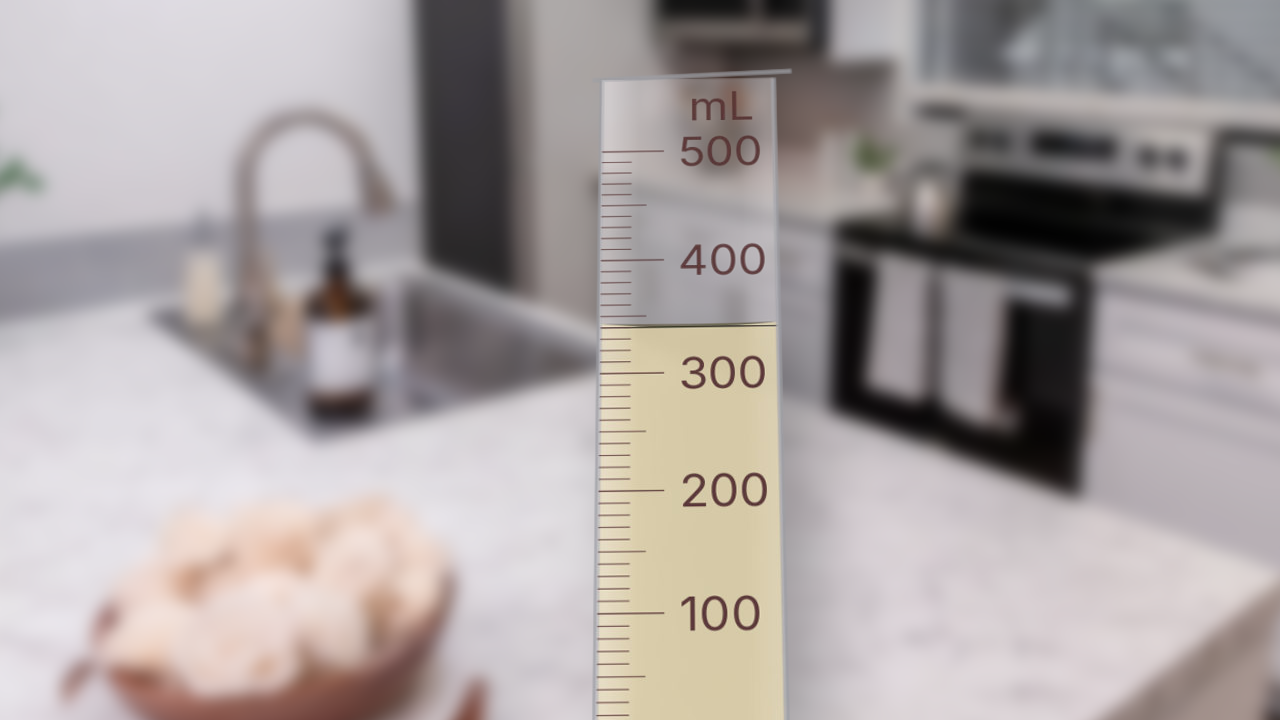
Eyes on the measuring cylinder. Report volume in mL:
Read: 340 mL
